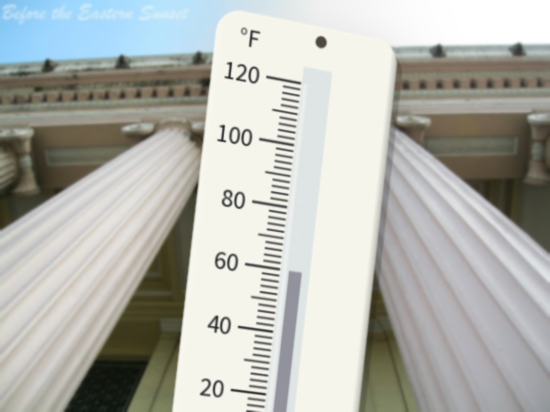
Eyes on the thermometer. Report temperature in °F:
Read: 60 °F
